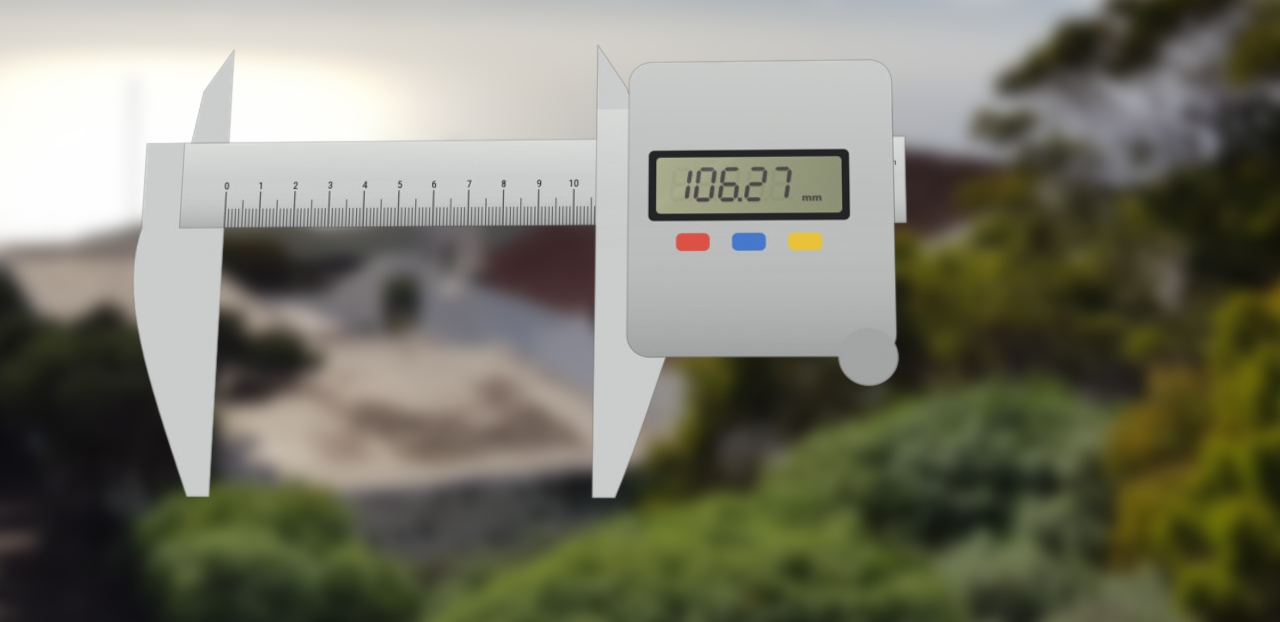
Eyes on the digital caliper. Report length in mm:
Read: 106.27 mm
